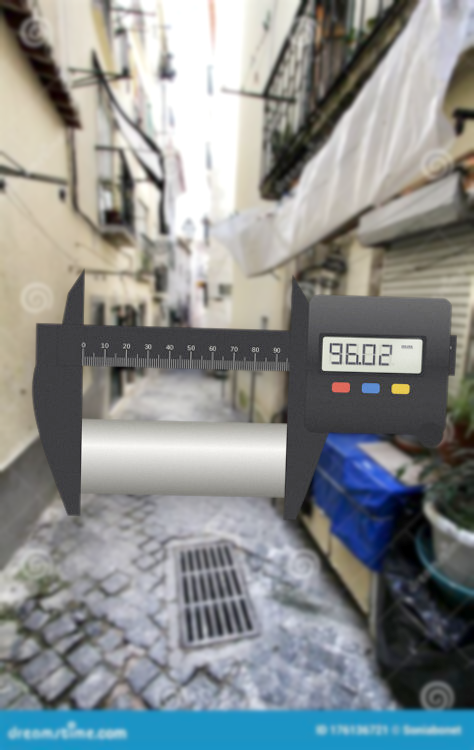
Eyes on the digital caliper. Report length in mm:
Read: 96.02 mm
